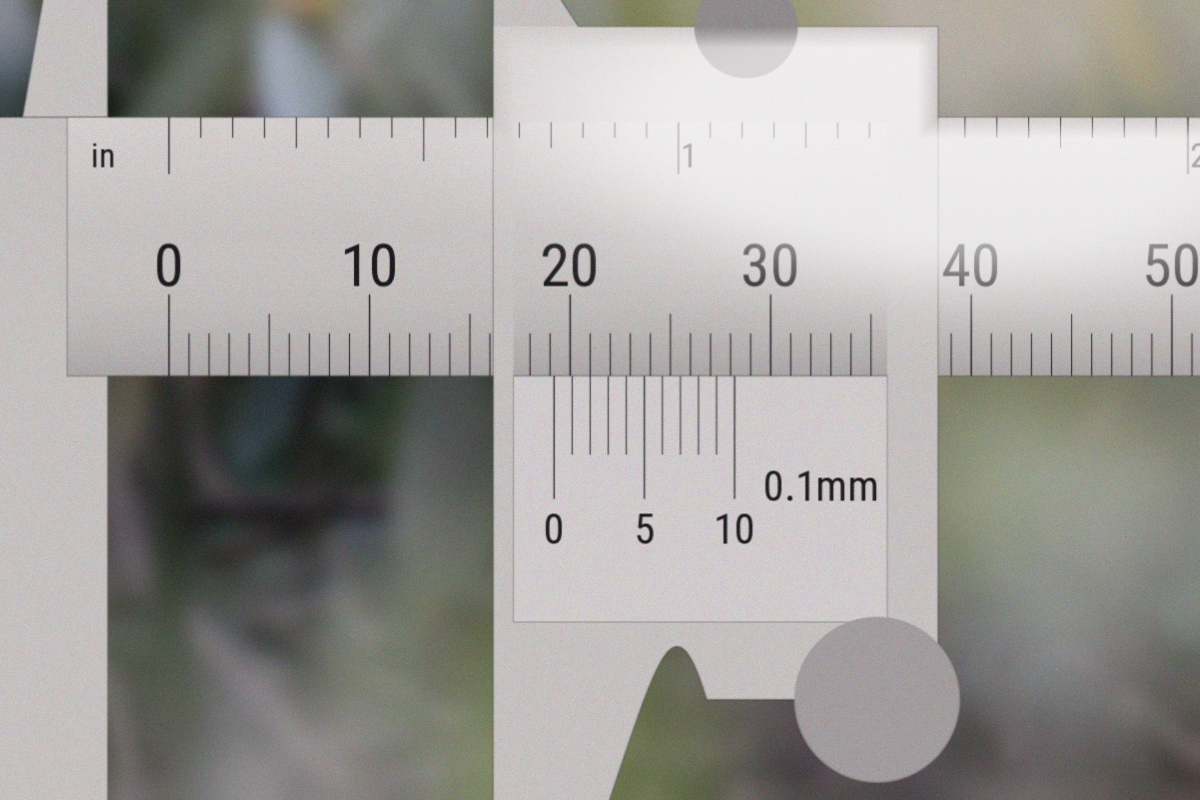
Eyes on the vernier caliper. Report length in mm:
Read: 19.2 mm
